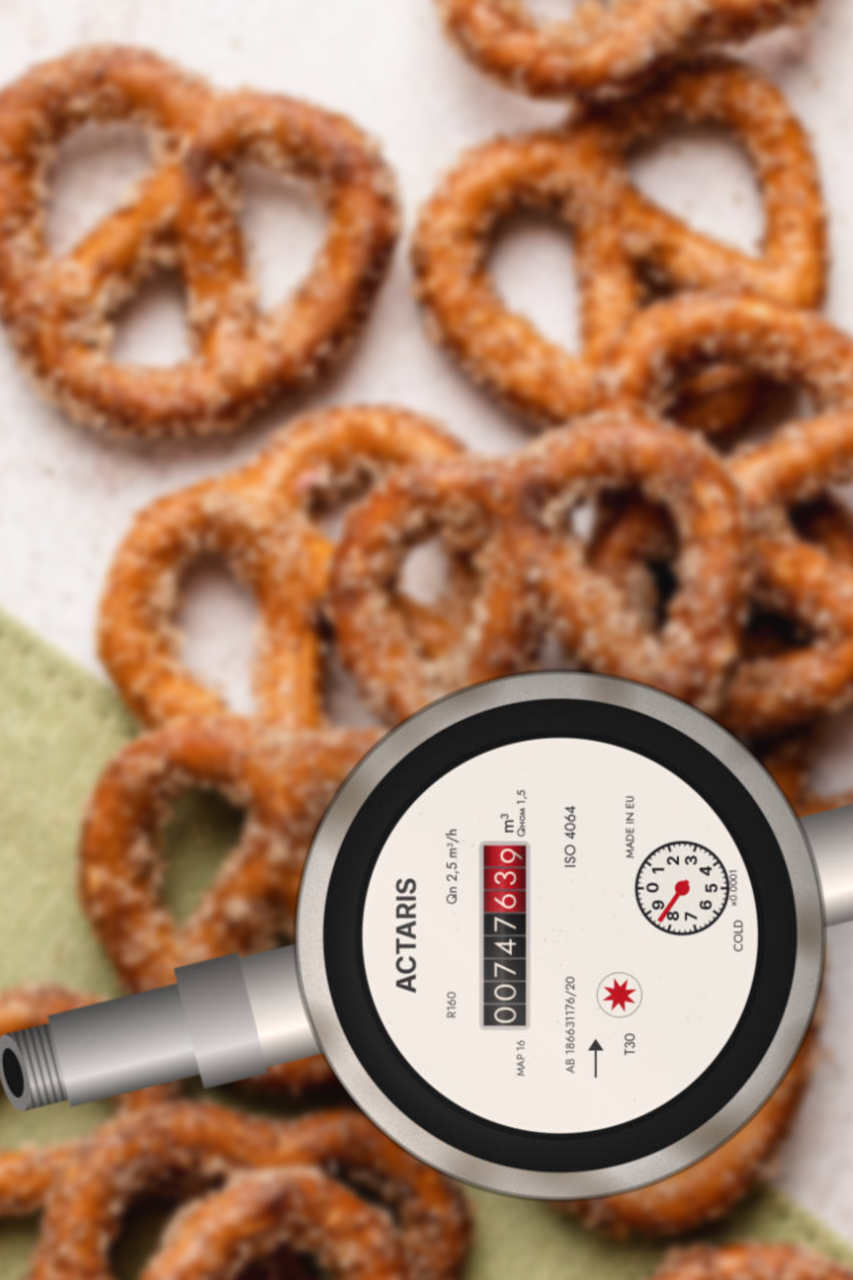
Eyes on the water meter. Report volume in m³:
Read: 747.6388 m³
